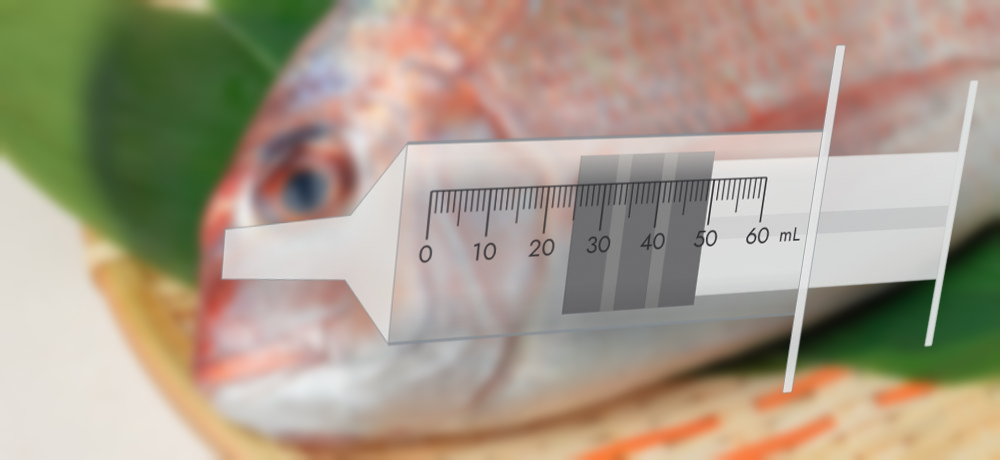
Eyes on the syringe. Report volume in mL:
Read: 25 mL
